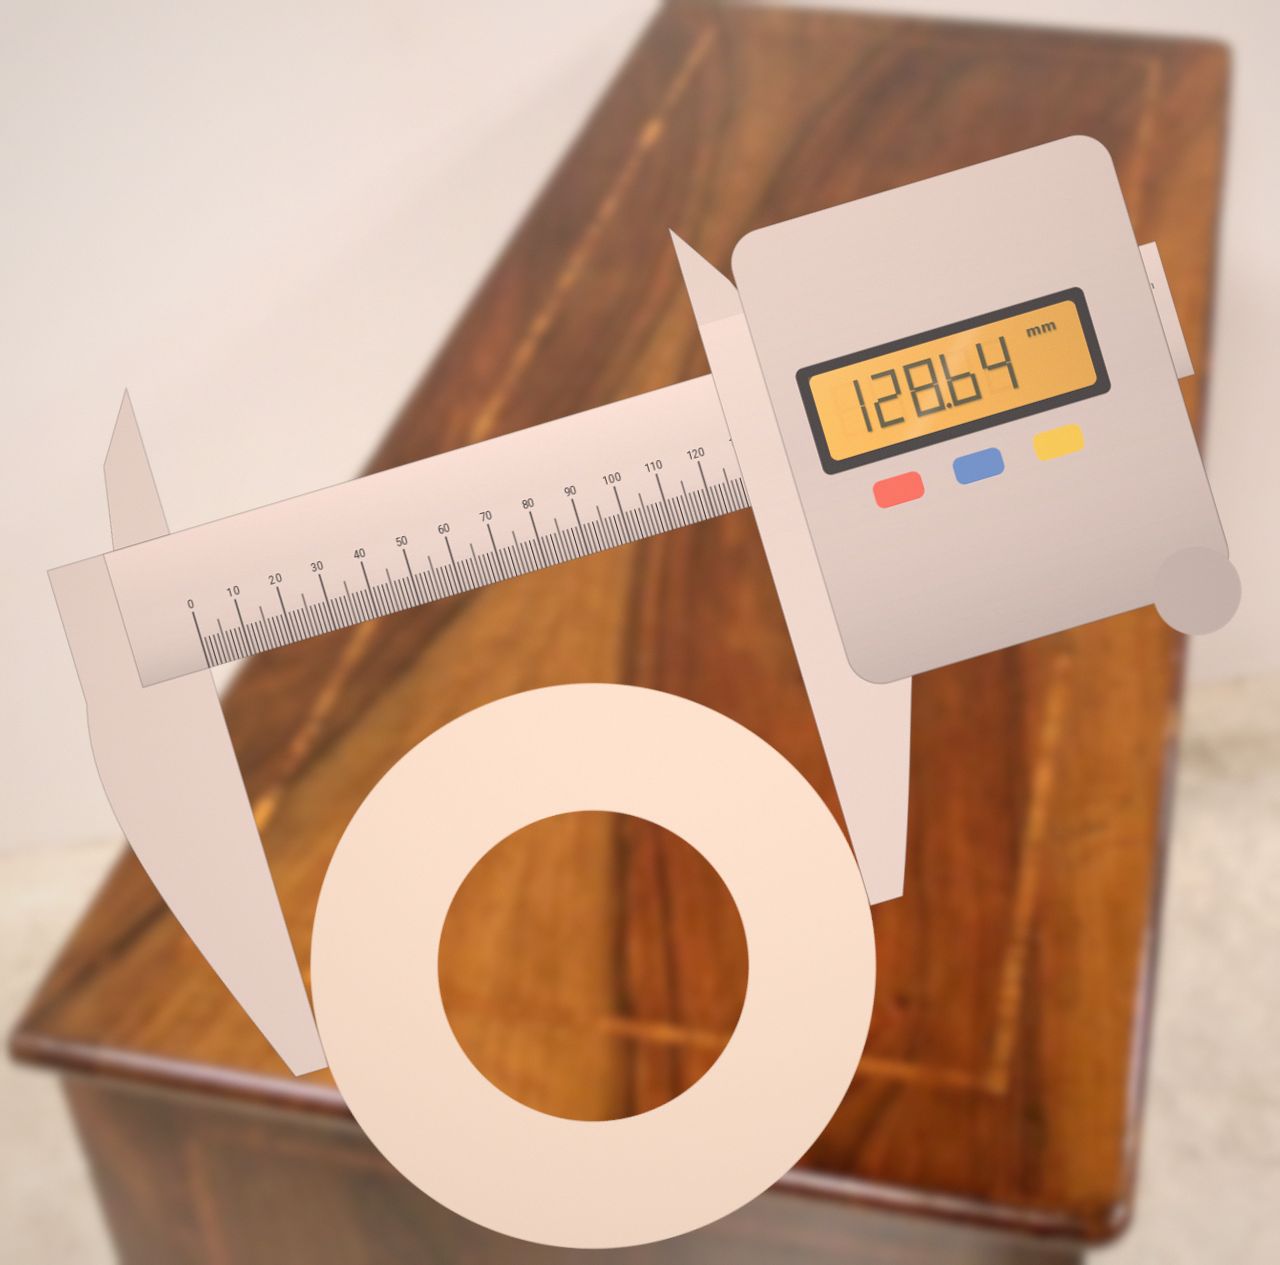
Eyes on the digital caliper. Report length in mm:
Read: 128.64 mm
